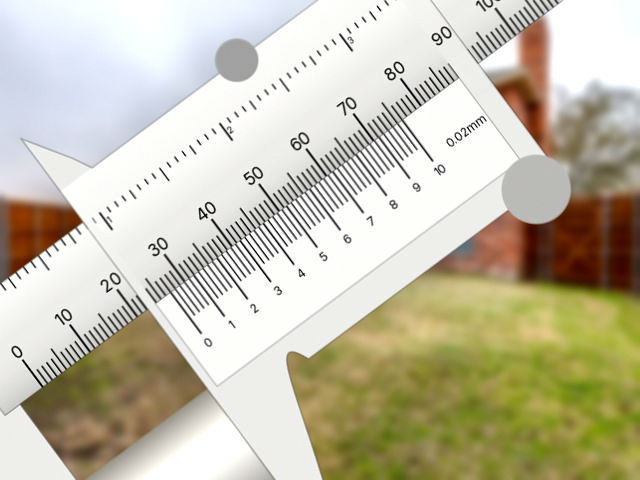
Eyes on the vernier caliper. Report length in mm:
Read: 27.0 mm
